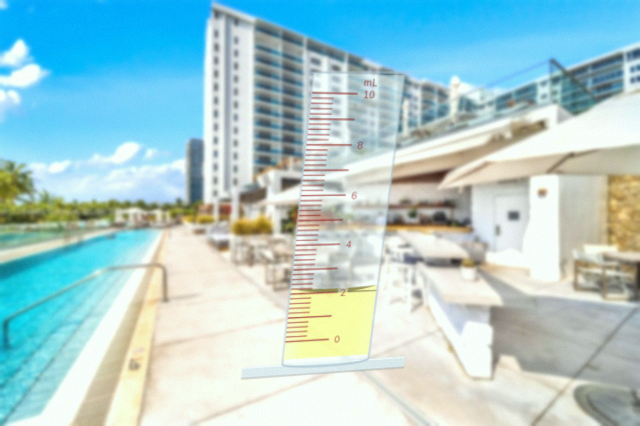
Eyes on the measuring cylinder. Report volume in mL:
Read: 2 mL
